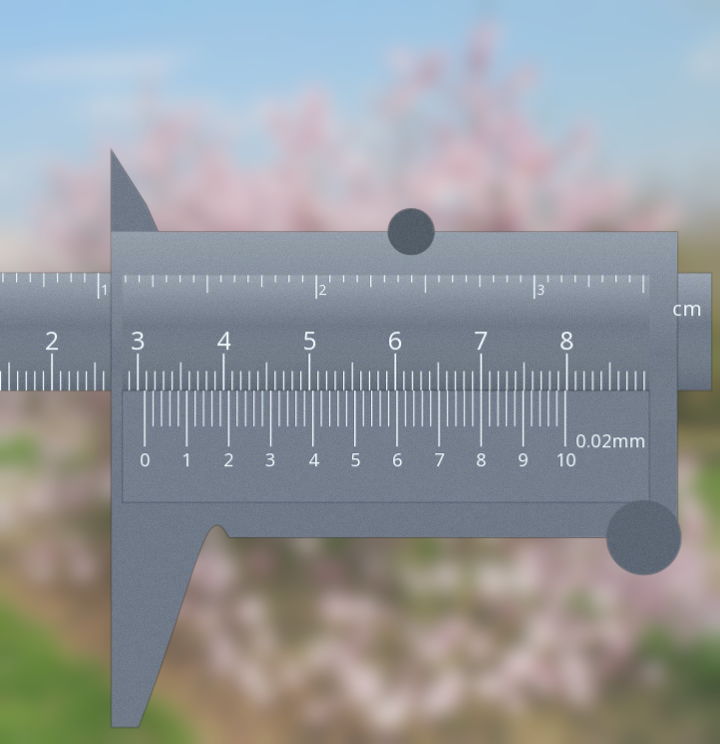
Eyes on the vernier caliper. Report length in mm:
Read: 30.8 mm
